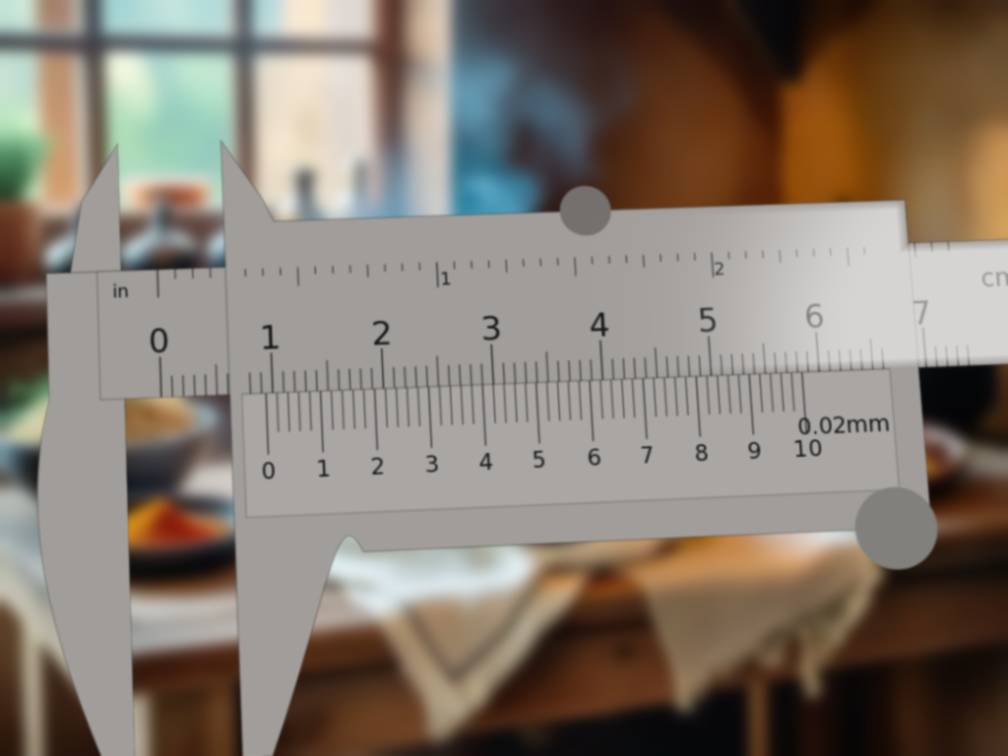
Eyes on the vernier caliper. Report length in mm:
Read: 9.4 mm
